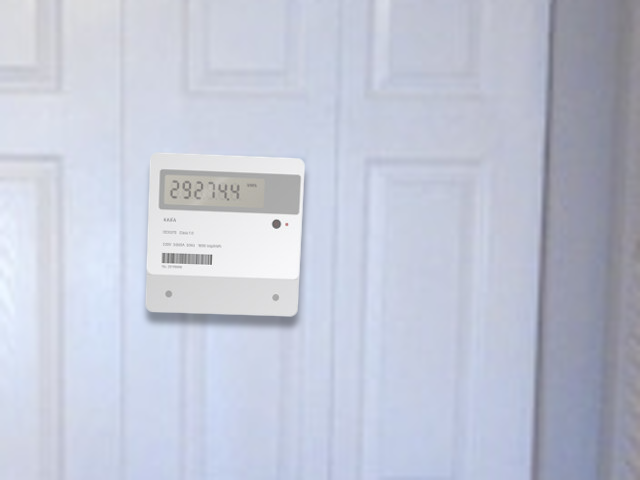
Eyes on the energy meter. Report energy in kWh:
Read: 29274.4 kWh
